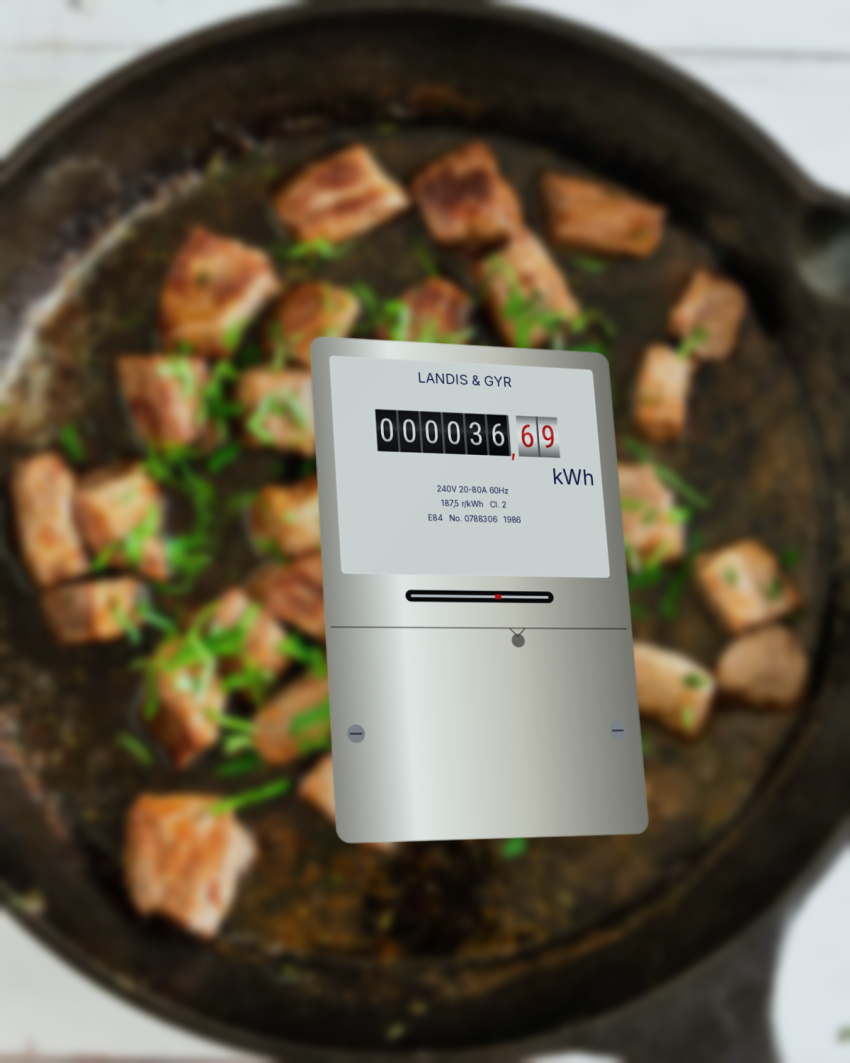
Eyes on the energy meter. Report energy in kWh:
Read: 36.69 kWh
